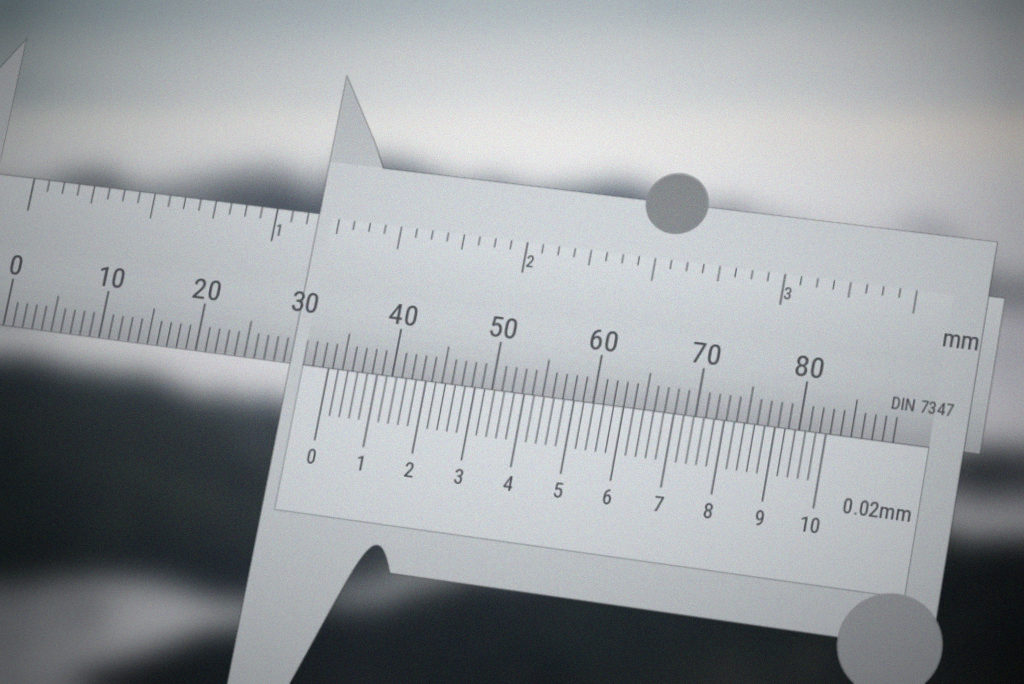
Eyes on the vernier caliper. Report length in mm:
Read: 33.6 mm
